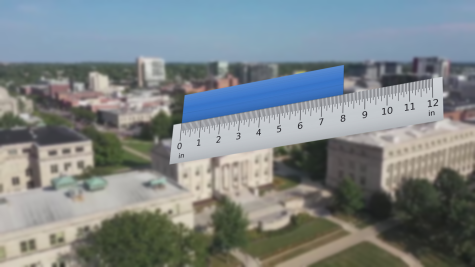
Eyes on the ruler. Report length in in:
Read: 8 in
